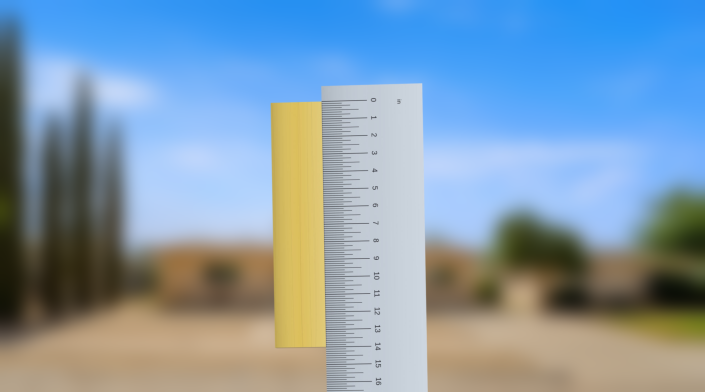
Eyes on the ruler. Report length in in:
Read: 14 in
